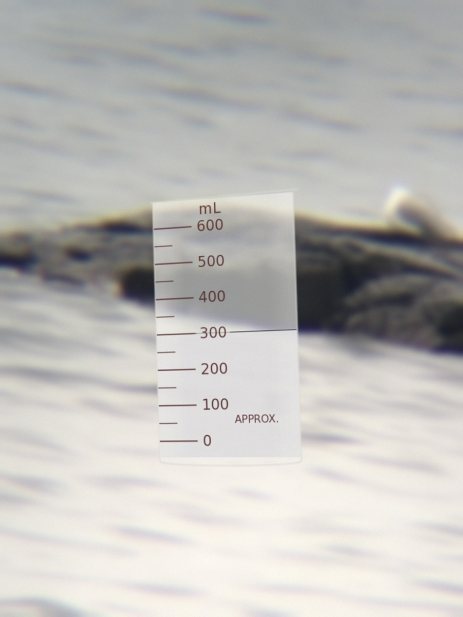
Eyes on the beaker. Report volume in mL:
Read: 300 mL
